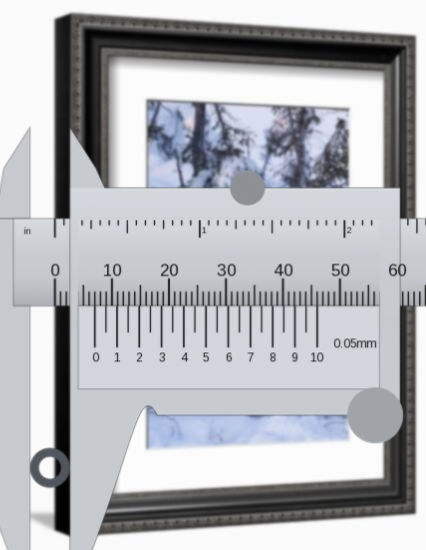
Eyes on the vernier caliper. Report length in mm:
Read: 7.0 mm
